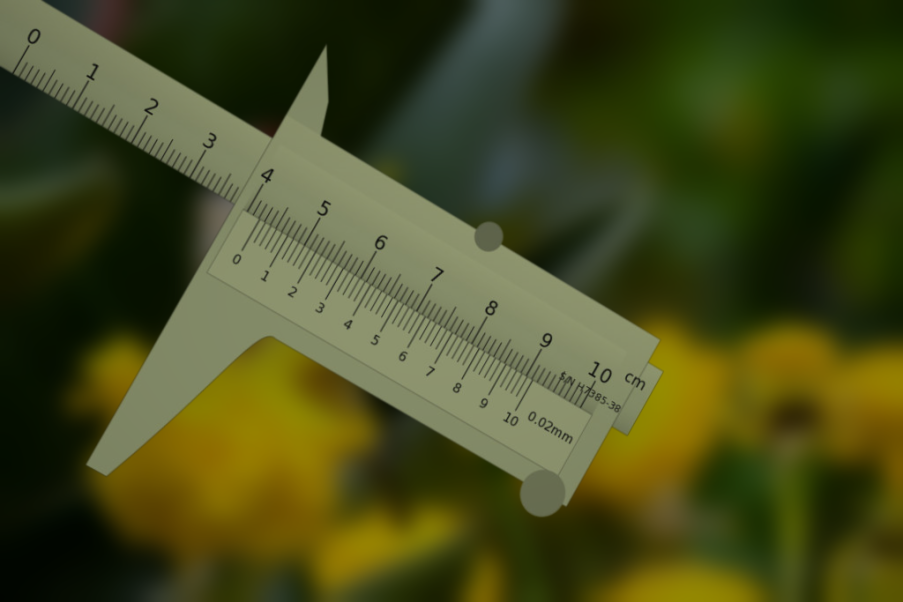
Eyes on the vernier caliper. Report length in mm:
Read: 42.2 mm
